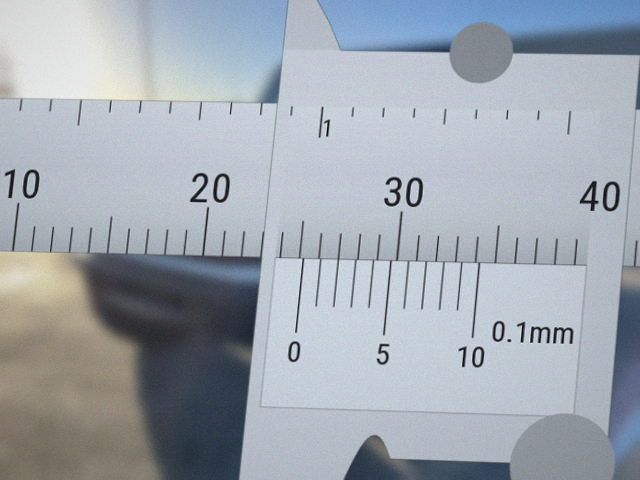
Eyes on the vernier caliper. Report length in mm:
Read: 25.2 mm
